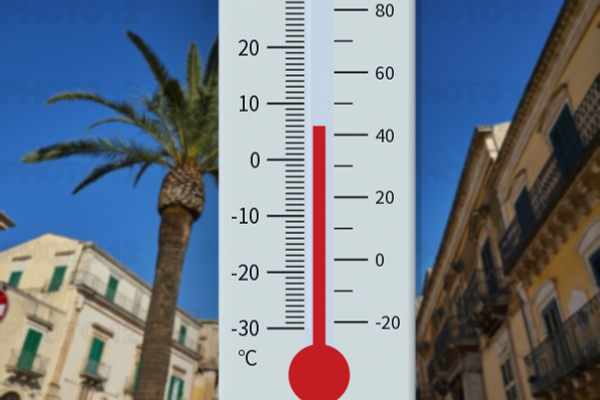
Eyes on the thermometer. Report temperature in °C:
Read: 6 °C
